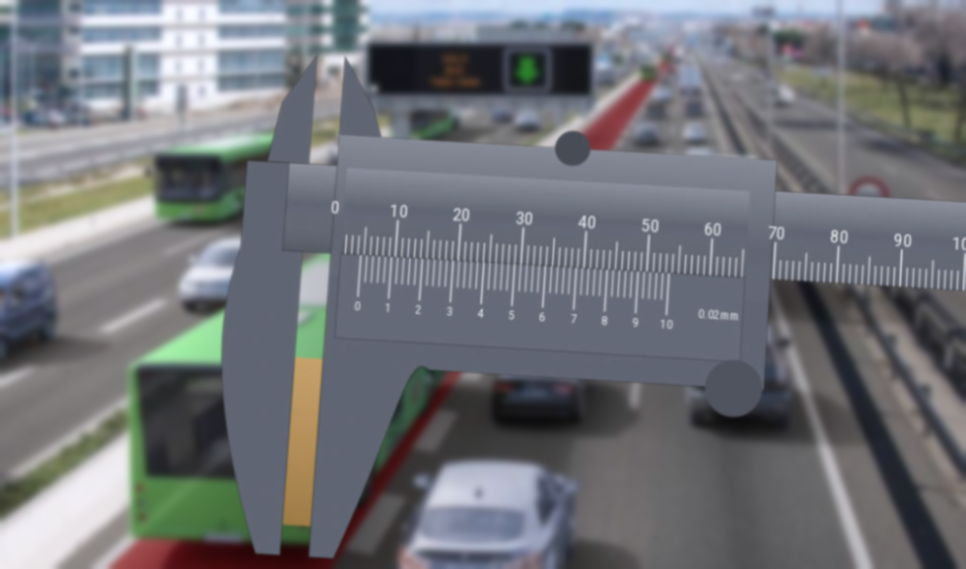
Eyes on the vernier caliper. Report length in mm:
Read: 4.5 mm
